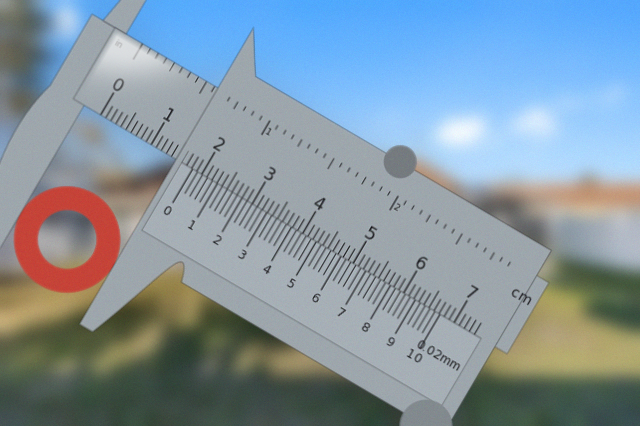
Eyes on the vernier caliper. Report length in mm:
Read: 18.2 mm
